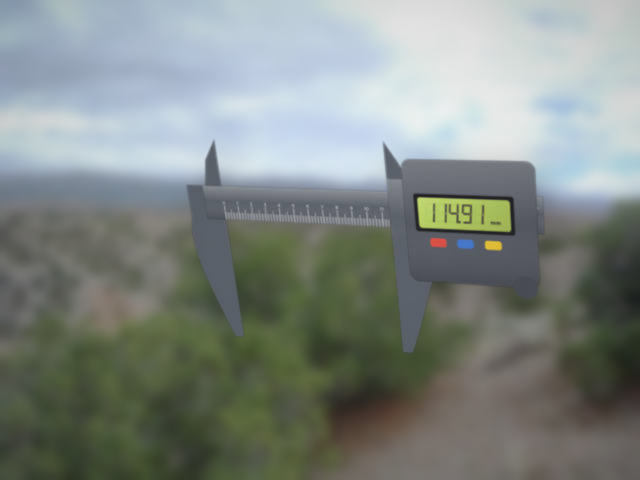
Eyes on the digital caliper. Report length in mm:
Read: 114.91 mm
